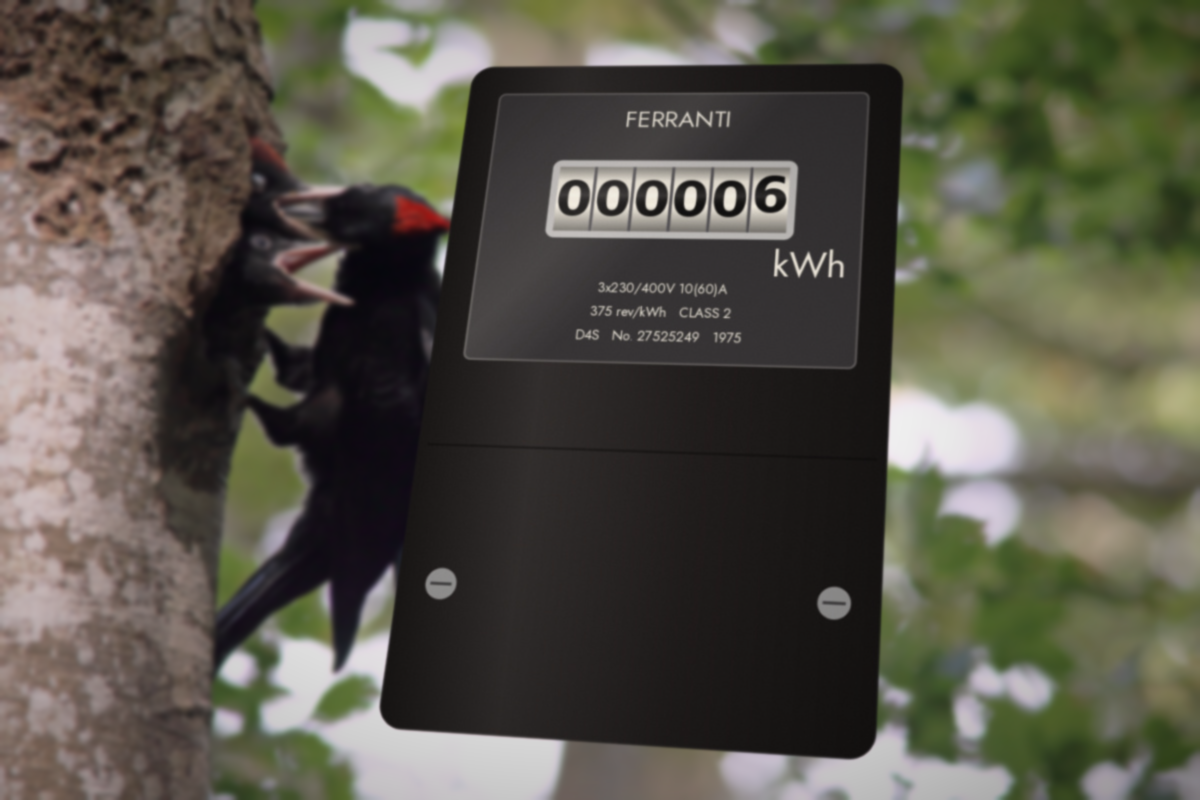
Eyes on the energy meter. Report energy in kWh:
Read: 6 kWh
